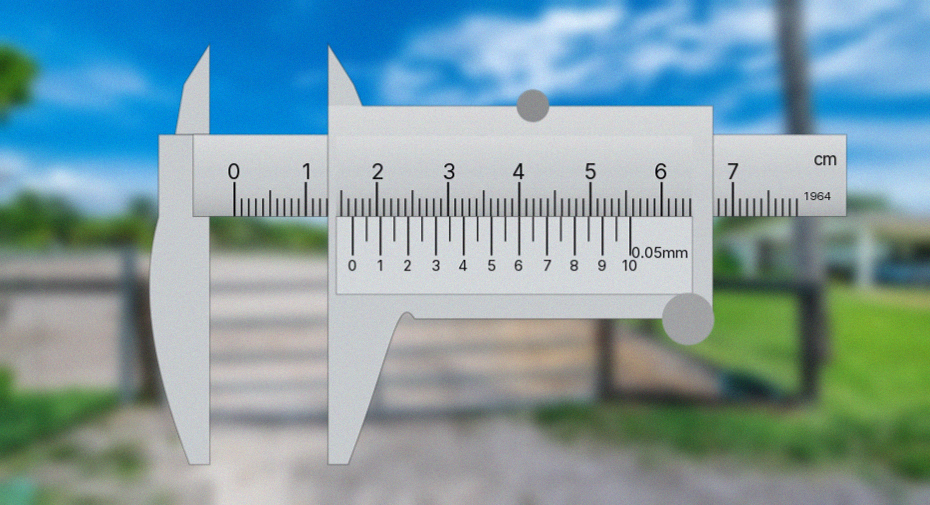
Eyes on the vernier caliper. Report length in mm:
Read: 16.6 mm
